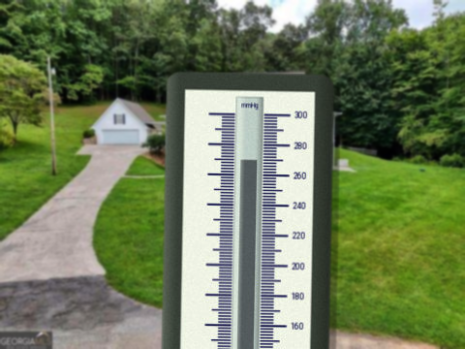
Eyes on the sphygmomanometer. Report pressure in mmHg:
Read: 270 mmHg
